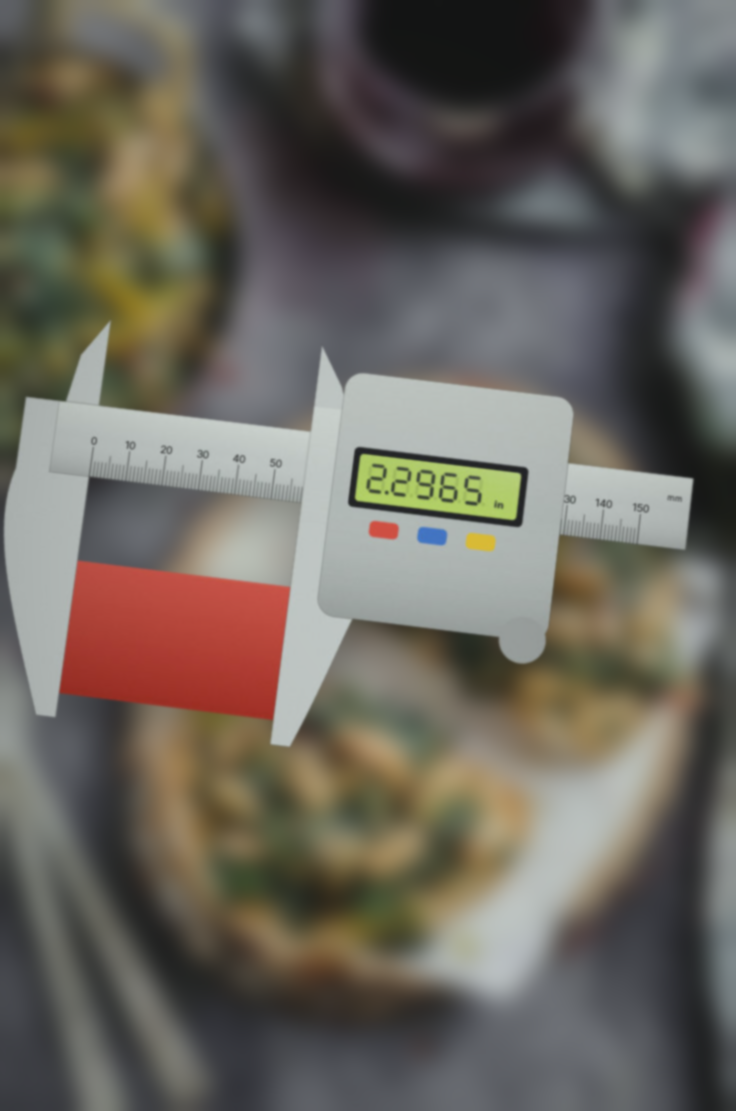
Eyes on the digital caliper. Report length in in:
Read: 2.2965 in
